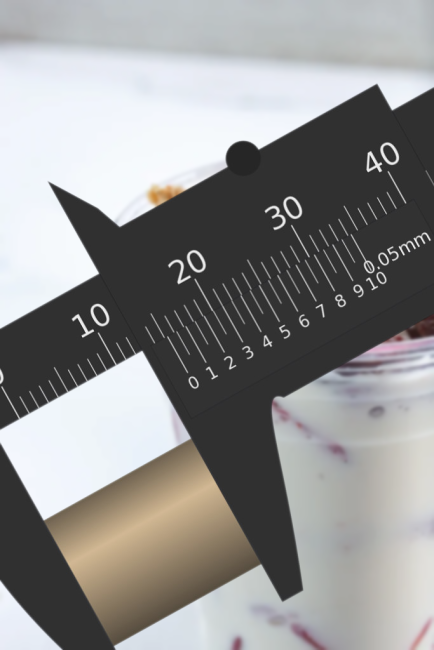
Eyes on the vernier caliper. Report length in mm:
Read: 15.3 mm
